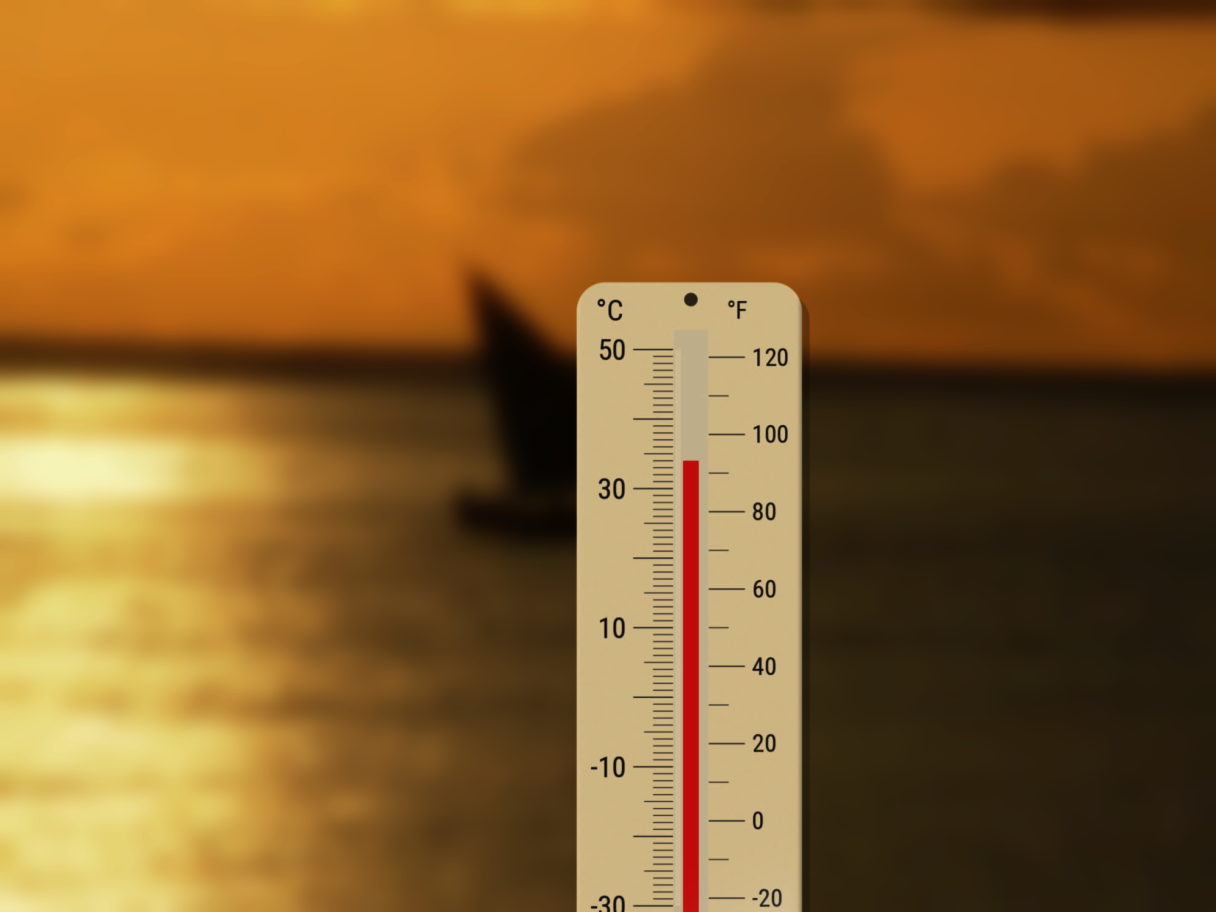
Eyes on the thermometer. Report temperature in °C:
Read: 34 °C
